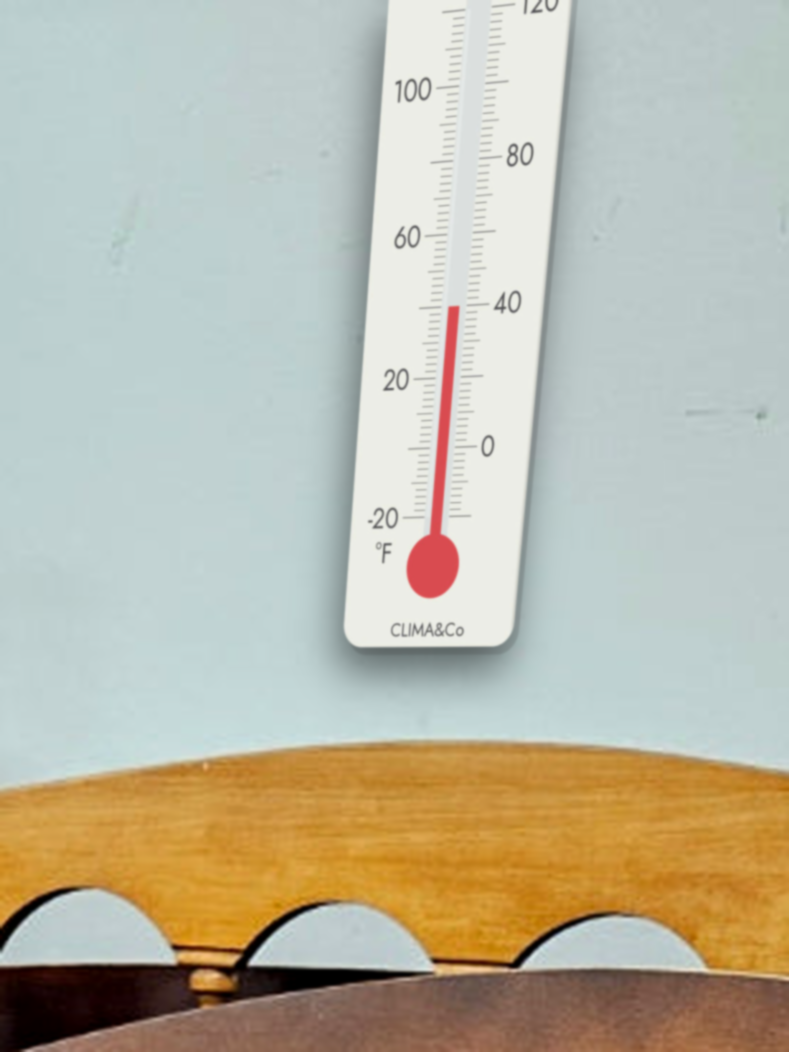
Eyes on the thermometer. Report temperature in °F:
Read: 40 °F
